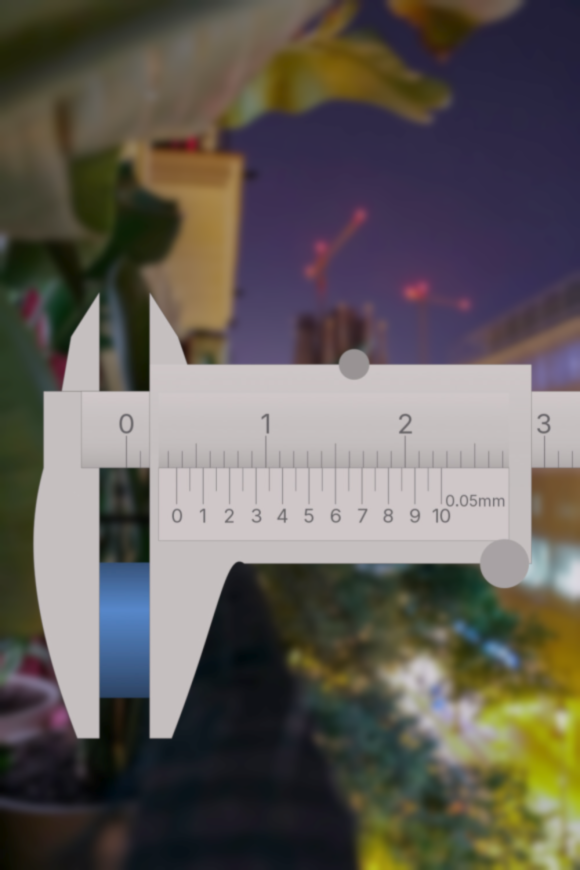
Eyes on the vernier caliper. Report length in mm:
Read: 3.6 mm
